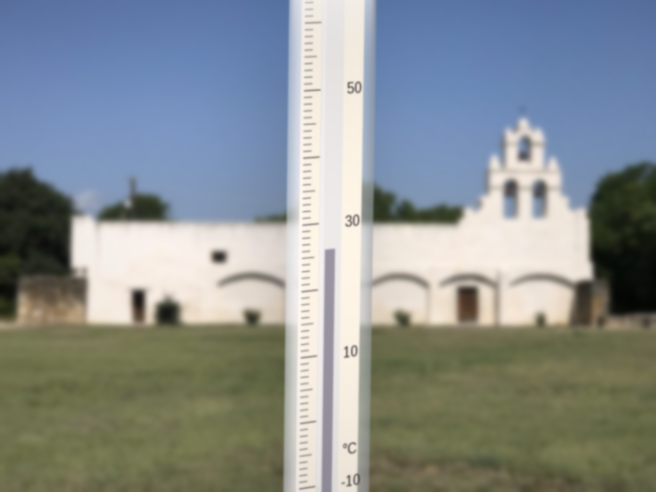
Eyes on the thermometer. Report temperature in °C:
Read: 26 °C
